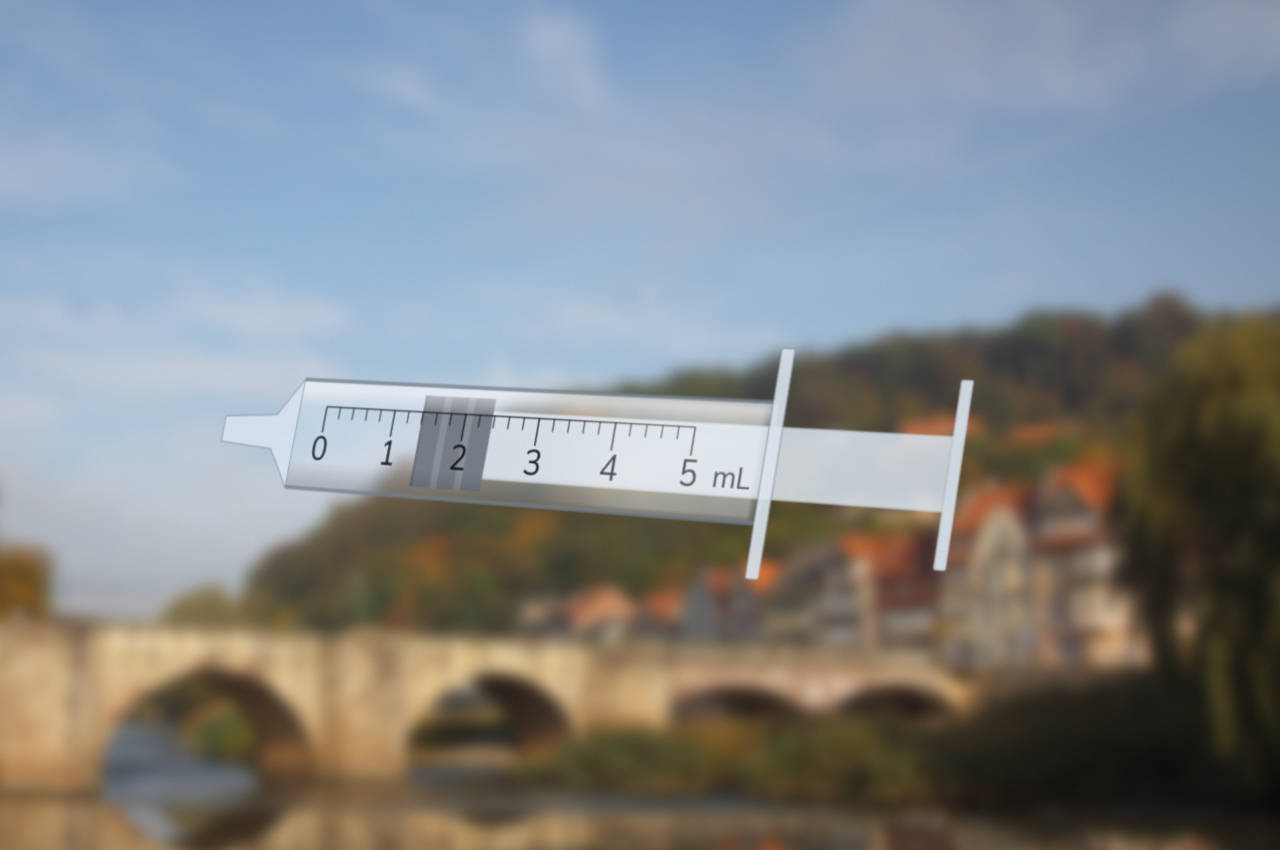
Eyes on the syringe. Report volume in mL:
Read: 1.4 mL
